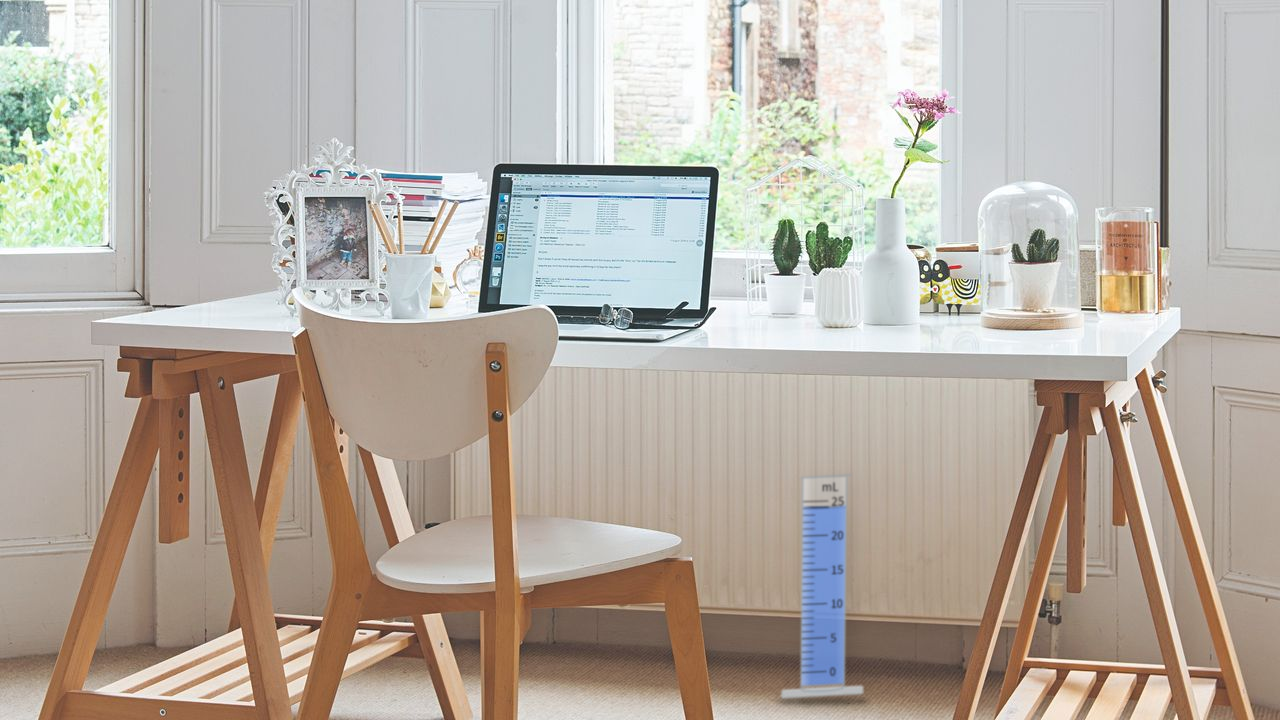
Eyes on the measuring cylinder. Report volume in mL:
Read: 24 mL
